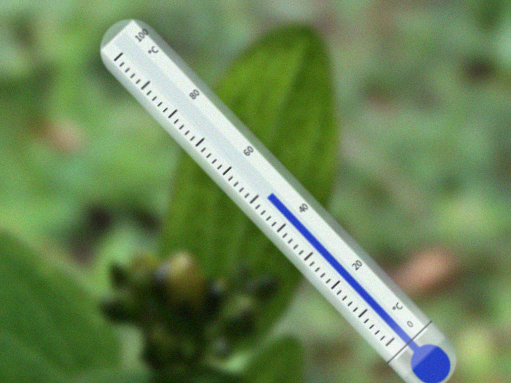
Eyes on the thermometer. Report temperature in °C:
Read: 48 °C
